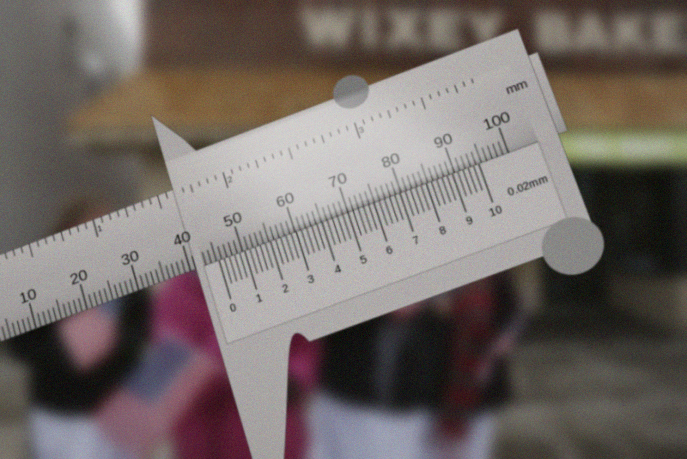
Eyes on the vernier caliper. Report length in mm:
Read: 45.5 mm
